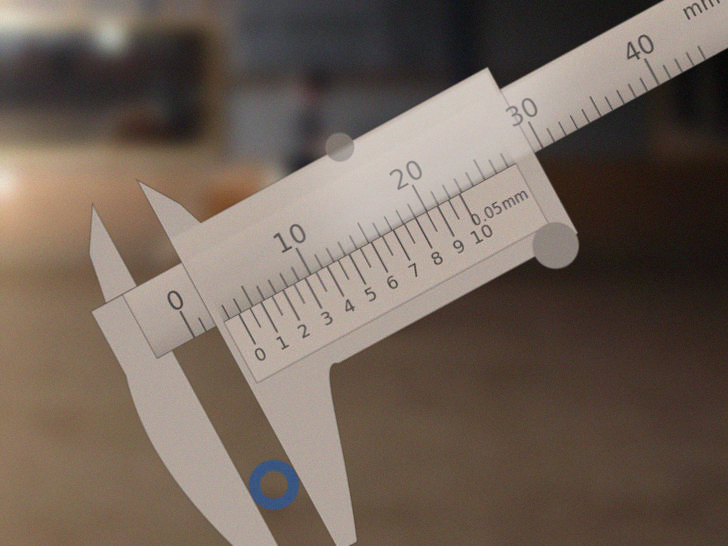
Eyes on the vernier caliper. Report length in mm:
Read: 3.8 mm
